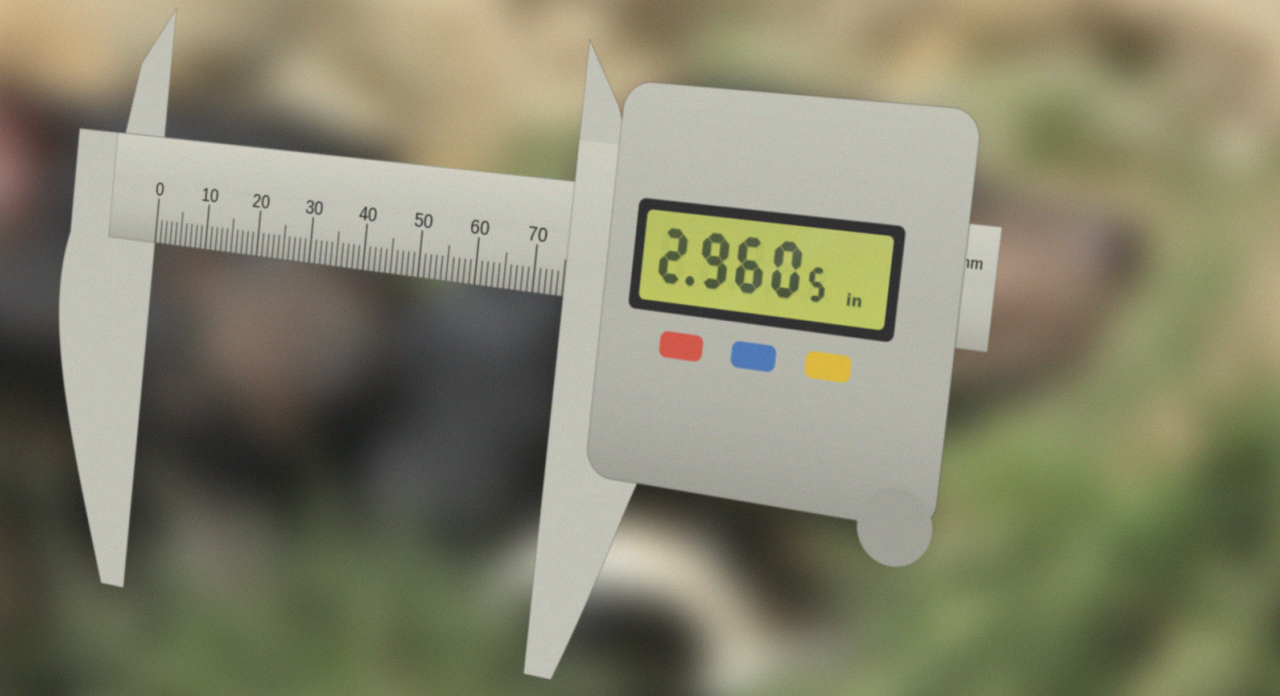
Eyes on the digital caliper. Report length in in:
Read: 2.9605 in
